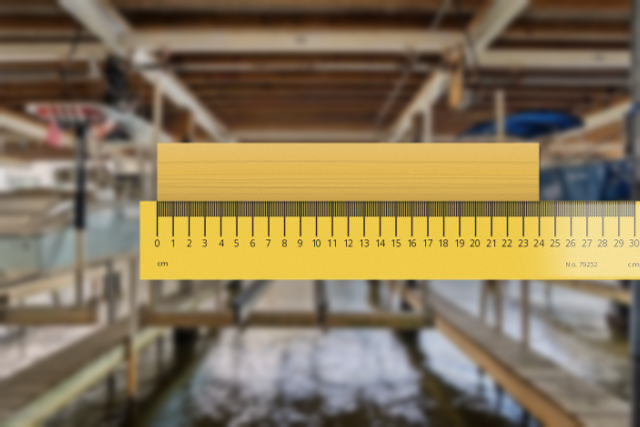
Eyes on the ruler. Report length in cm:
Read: 24 cm
